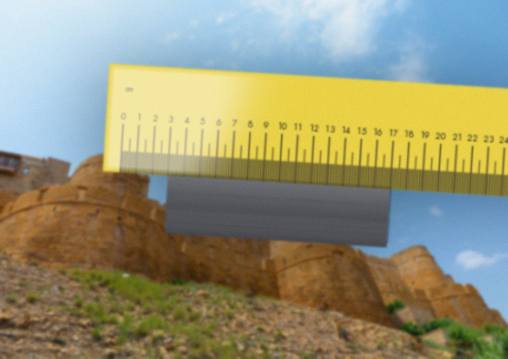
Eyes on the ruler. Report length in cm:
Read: 14 cm
